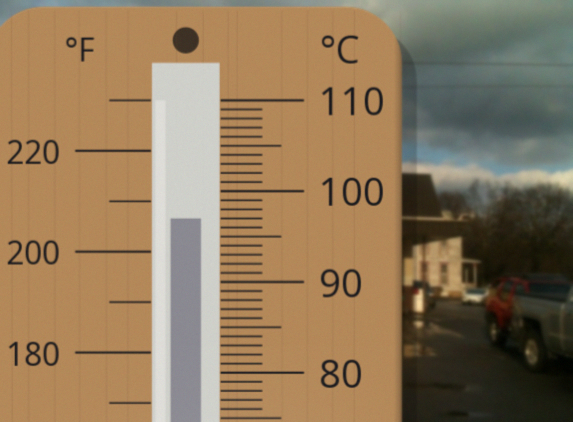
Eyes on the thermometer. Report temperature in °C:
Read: 97 °C
